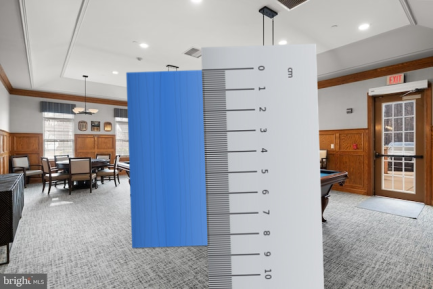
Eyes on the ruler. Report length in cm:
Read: 8.5 cm
